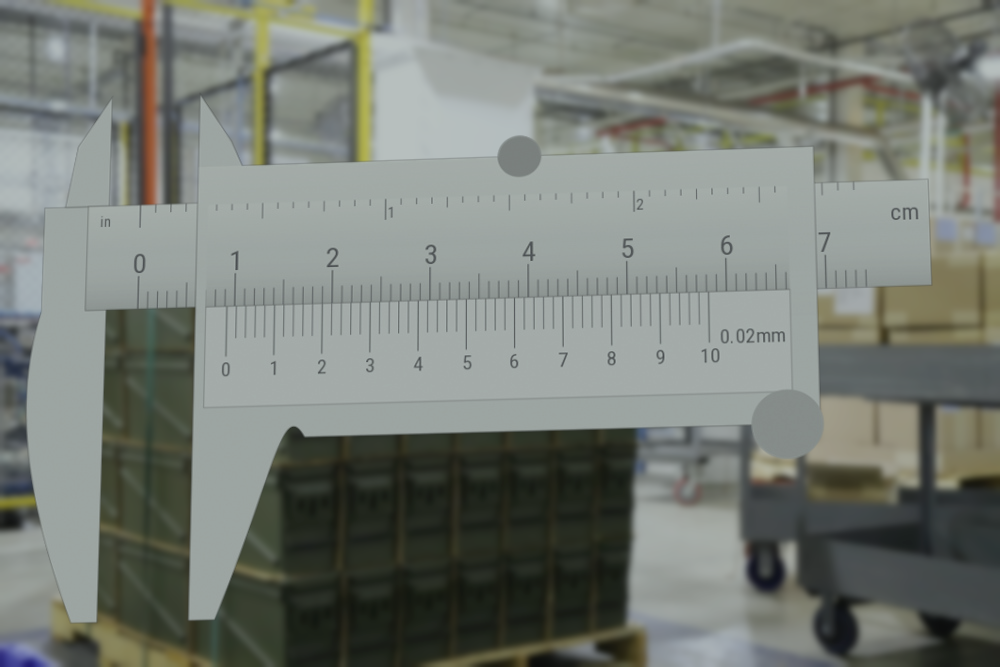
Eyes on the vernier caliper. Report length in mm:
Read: 9.2 mm
